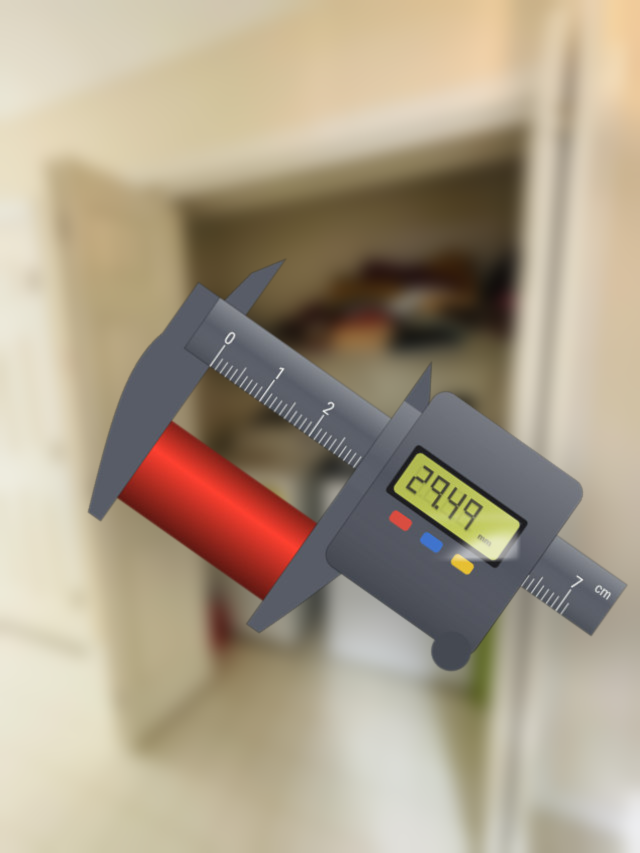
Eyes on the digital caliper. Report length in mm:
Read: 29.49 mm
